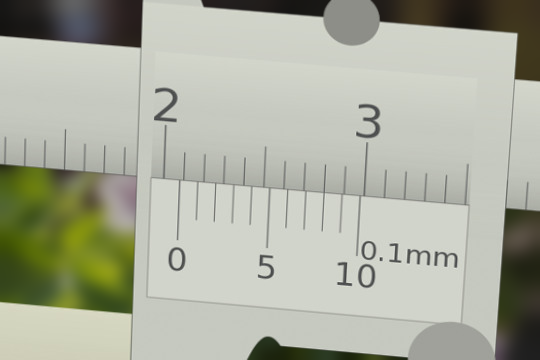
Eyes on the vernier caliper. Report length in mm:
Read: 20.8 mm
